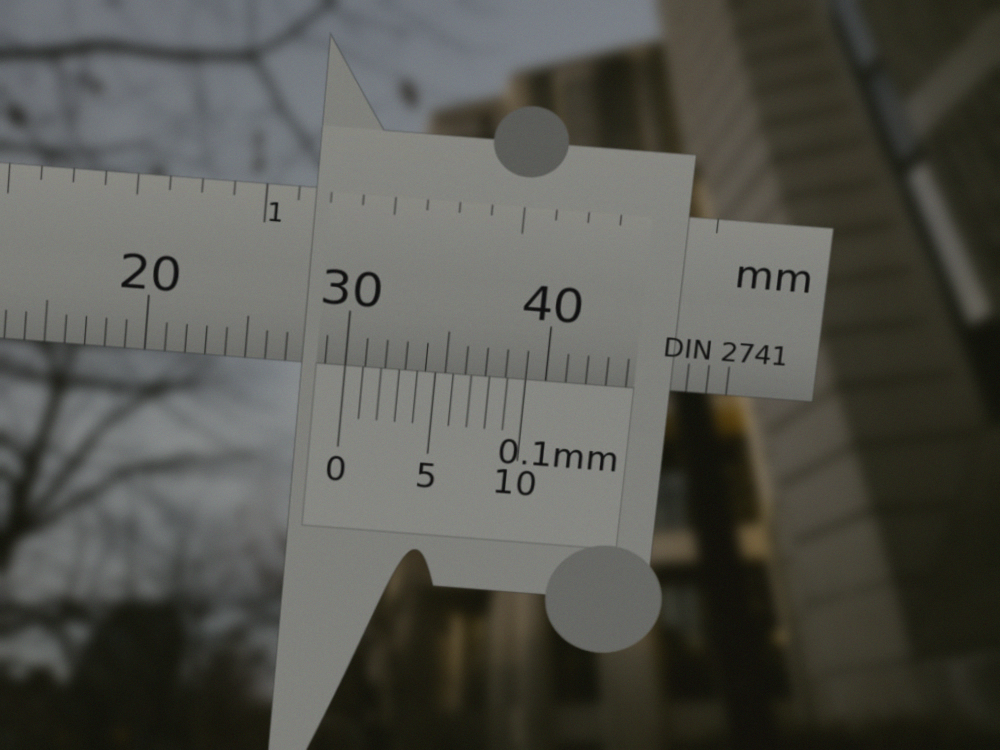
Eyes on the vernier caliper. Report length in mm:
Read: 30.0 mm
